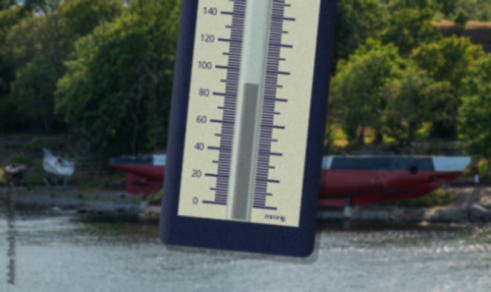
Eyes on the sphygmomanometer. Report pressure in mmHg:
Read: 90 mmHg
